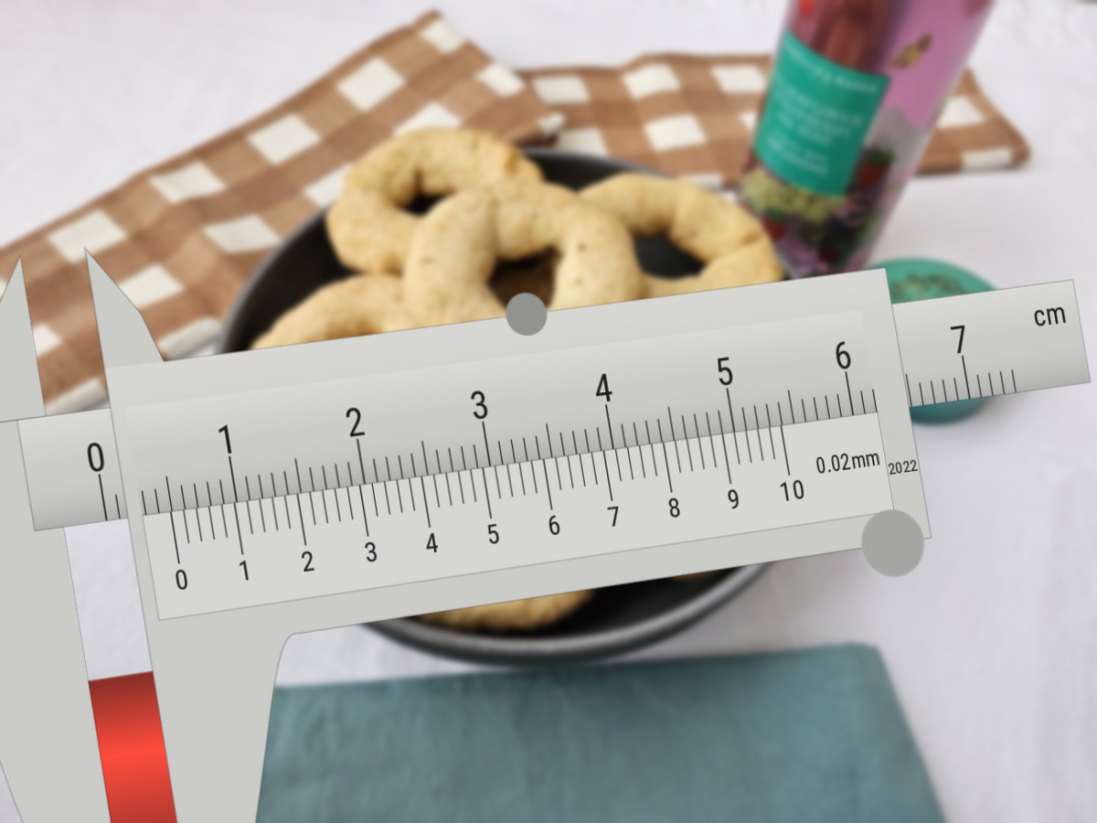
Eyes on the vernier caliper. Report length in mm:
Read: 4.9 mm
